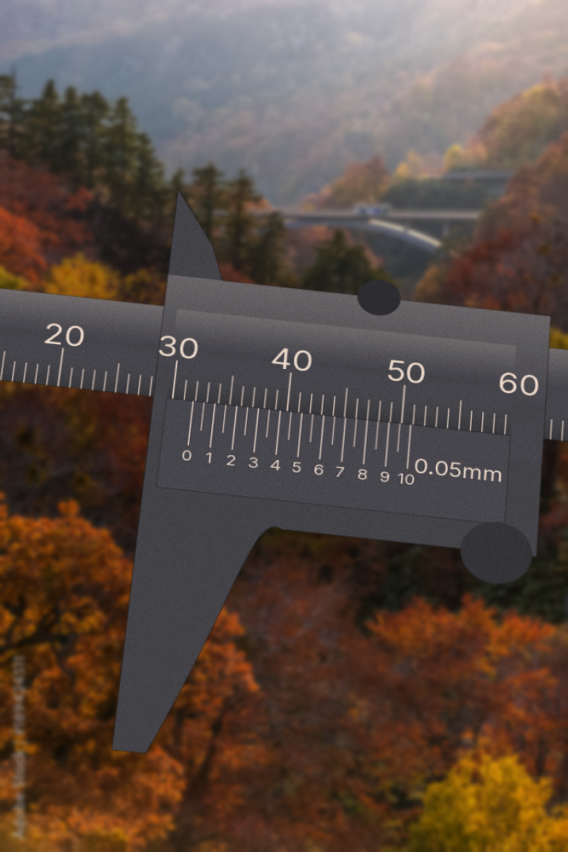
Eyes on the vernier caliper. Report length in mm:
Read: 31.8 mm
